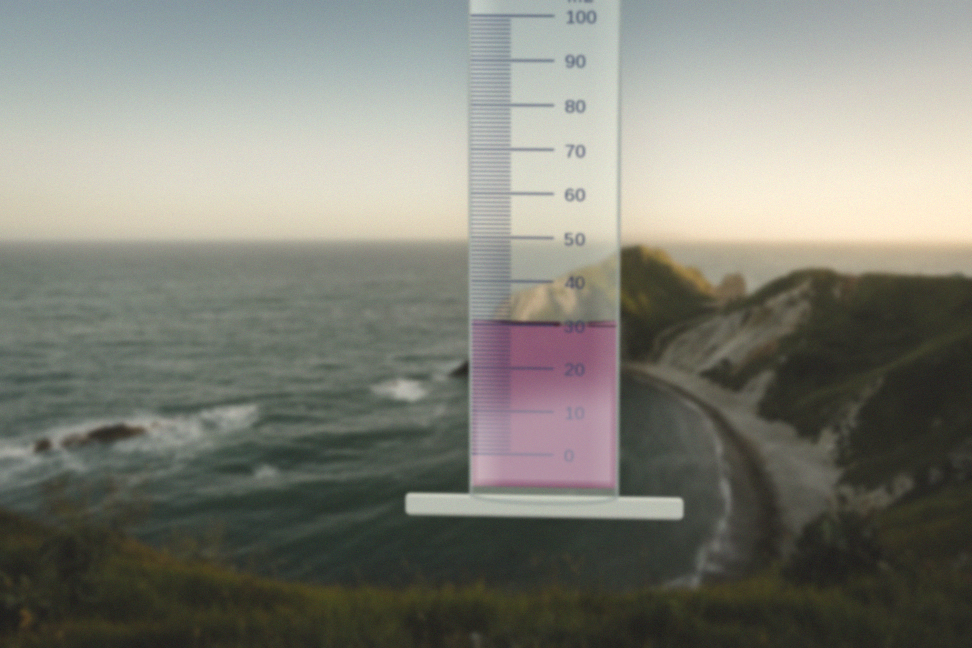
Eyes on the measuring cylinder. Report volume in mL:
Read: 30 mL
